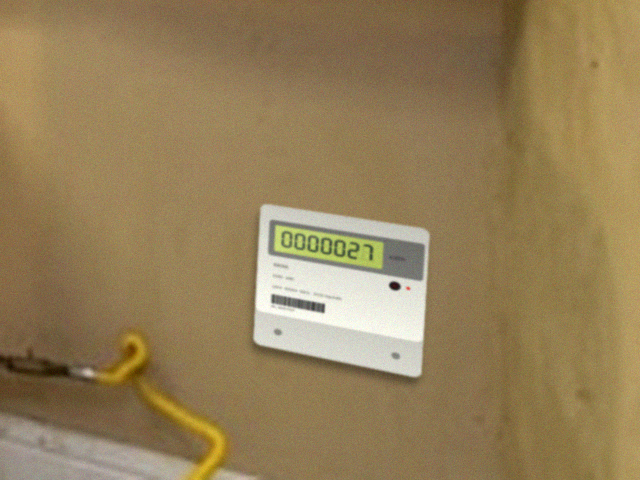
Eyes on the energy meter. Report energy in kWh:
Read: 27 kWh
